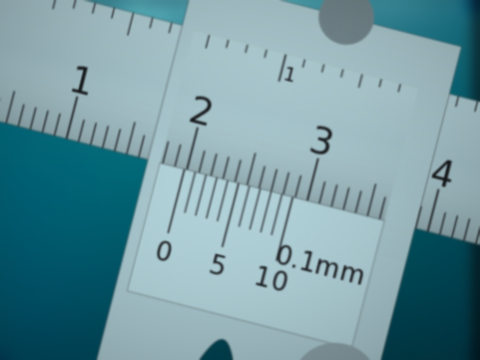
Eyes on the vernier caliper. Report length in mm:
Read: 19.8 mm
